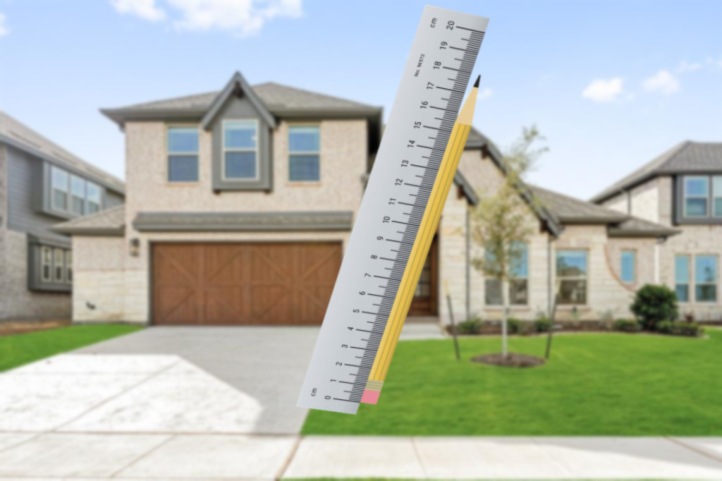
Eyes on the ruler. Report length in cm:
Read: 18 cm
